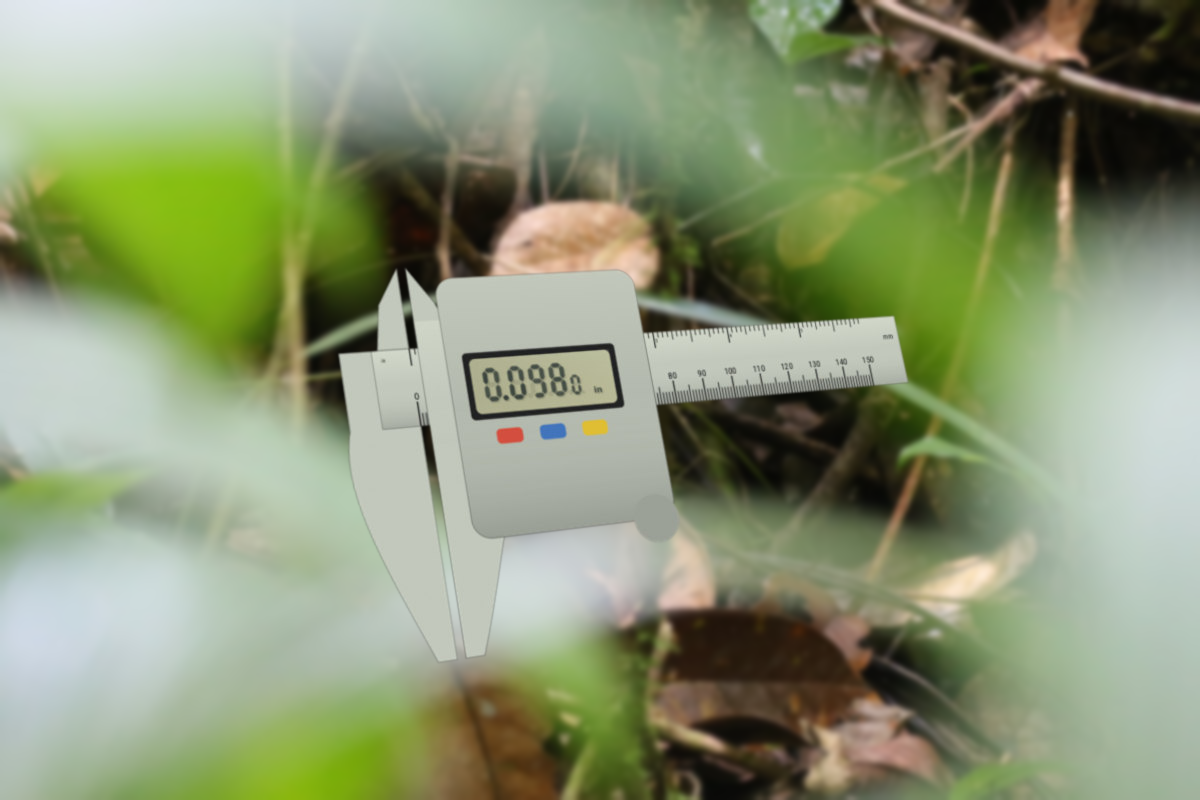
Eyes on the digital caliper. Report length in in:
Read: 0.0980 in
